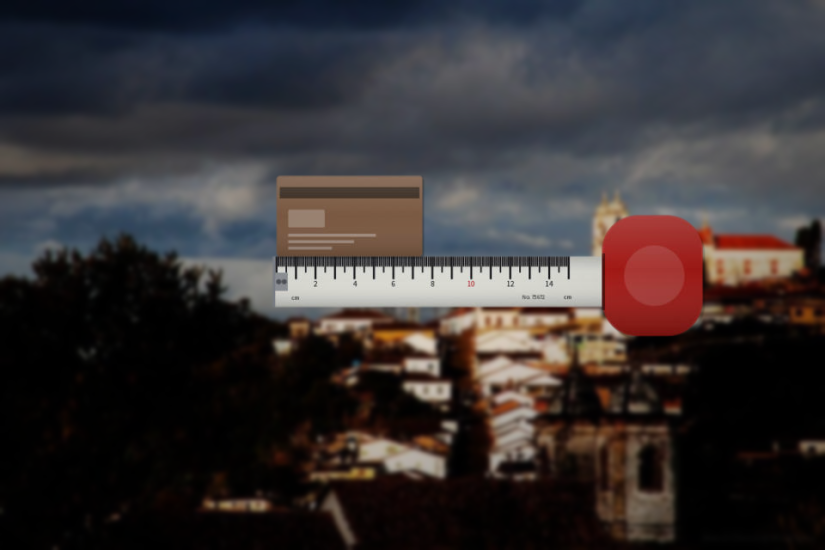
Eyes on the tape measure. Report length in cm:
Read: 7.5 cm
